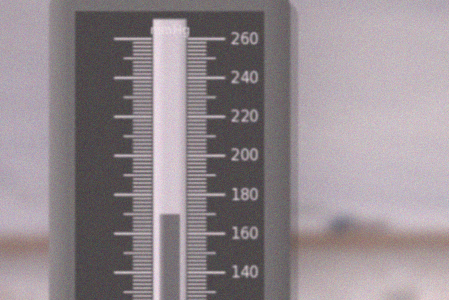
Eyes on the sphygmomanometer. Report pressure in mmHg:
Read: 170 mmHg
